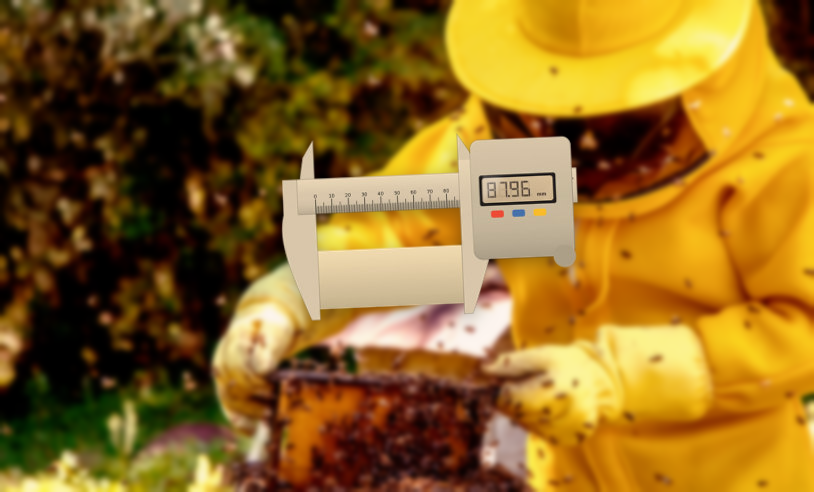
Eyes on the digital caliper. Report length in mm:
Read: 87.96 mm
